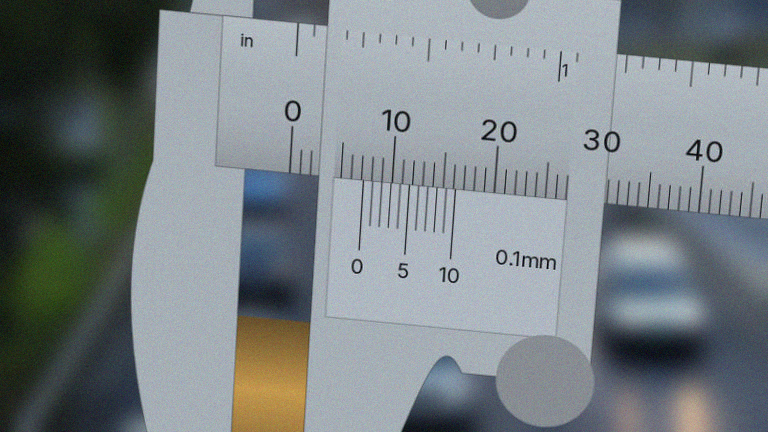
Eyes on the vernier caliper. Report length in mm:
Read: 7.2 mm
